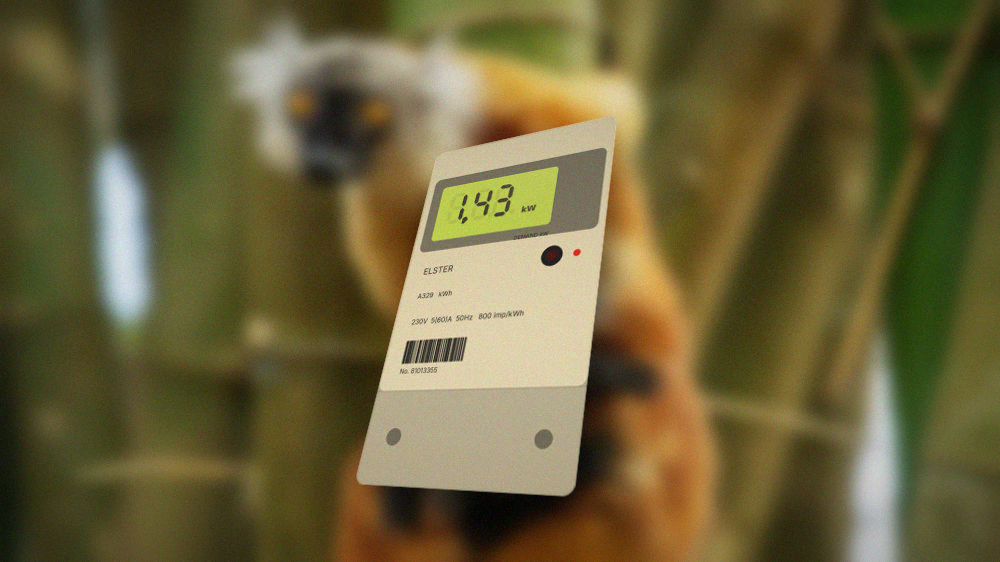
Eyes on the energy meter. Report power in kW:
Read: 1.43 kW
